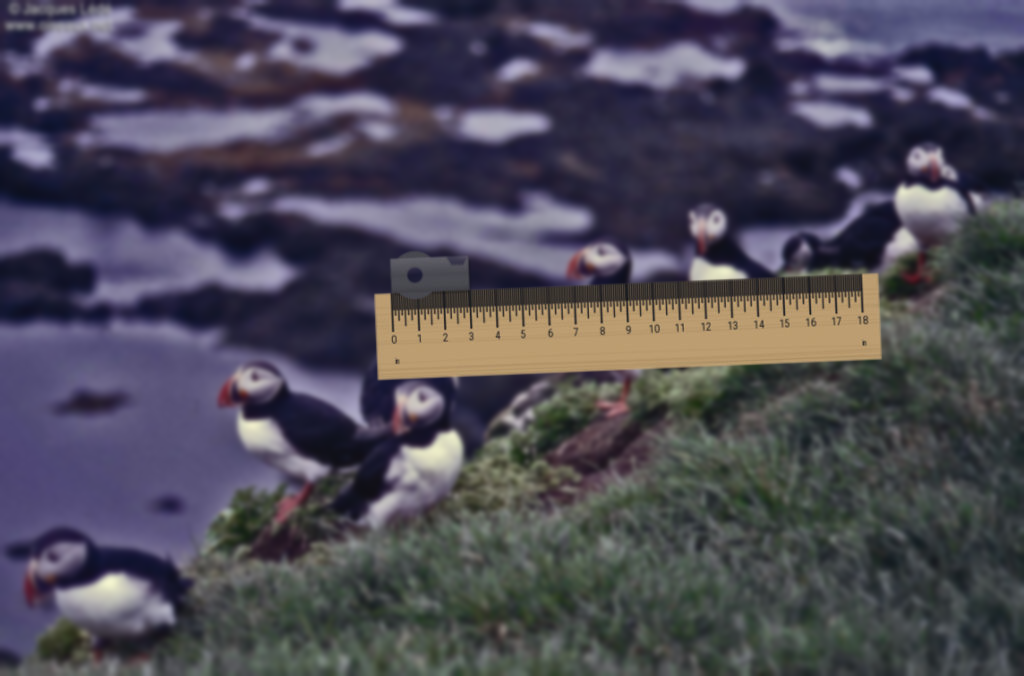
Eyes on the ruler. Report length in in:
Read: 3 in
